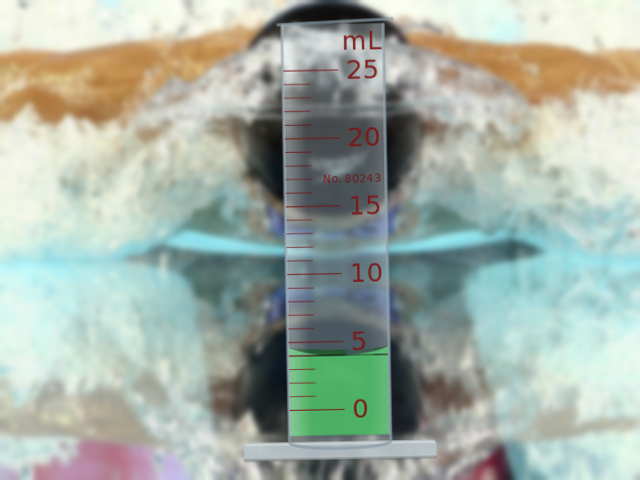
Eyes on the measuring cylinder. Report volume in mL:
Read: 4 mL
